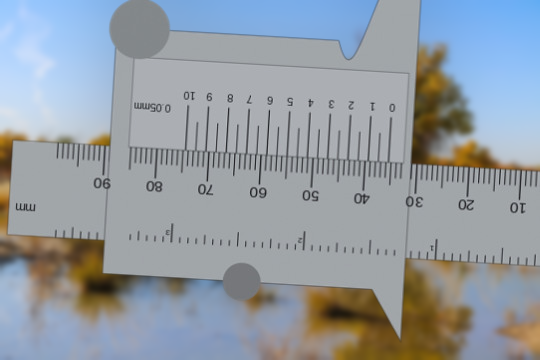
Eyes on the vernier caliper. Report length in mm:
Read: 35.5 mm
